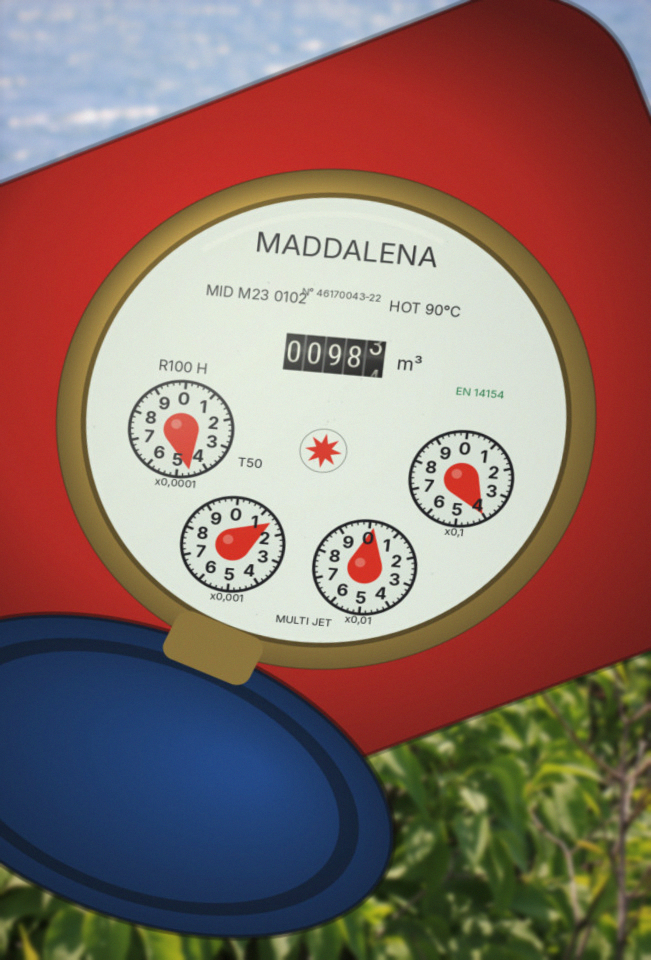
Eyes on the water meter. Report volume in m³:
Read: 983.4014 m³
